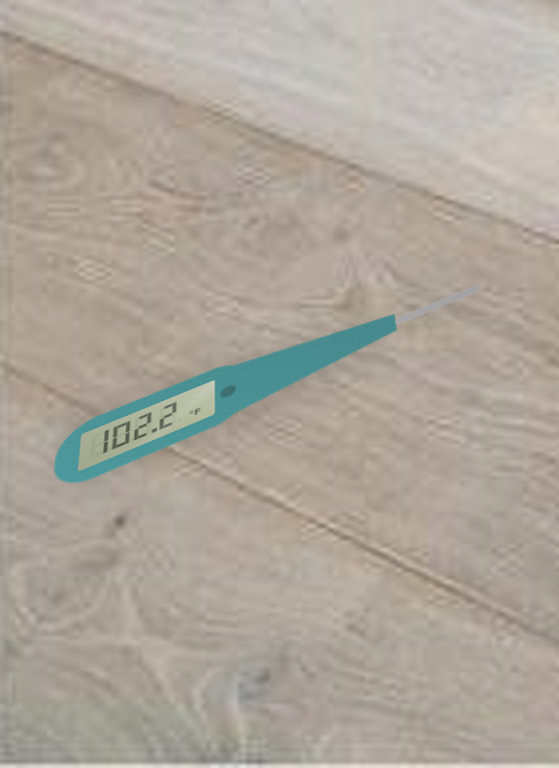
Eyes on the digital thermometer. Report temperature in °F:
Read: 102.2 °F
